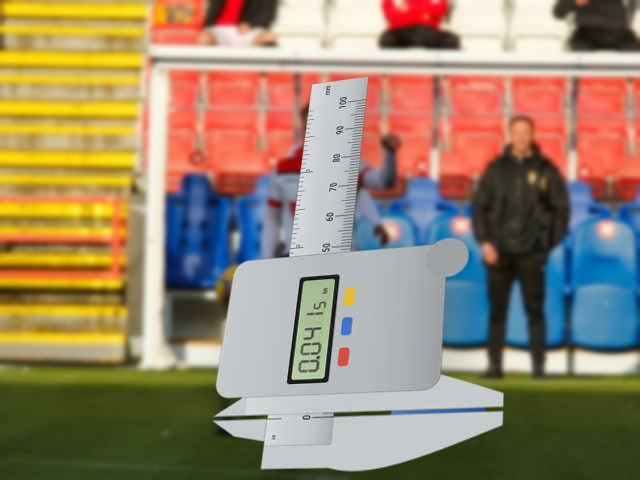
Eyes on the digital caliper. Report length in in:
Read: 0.0415 in
